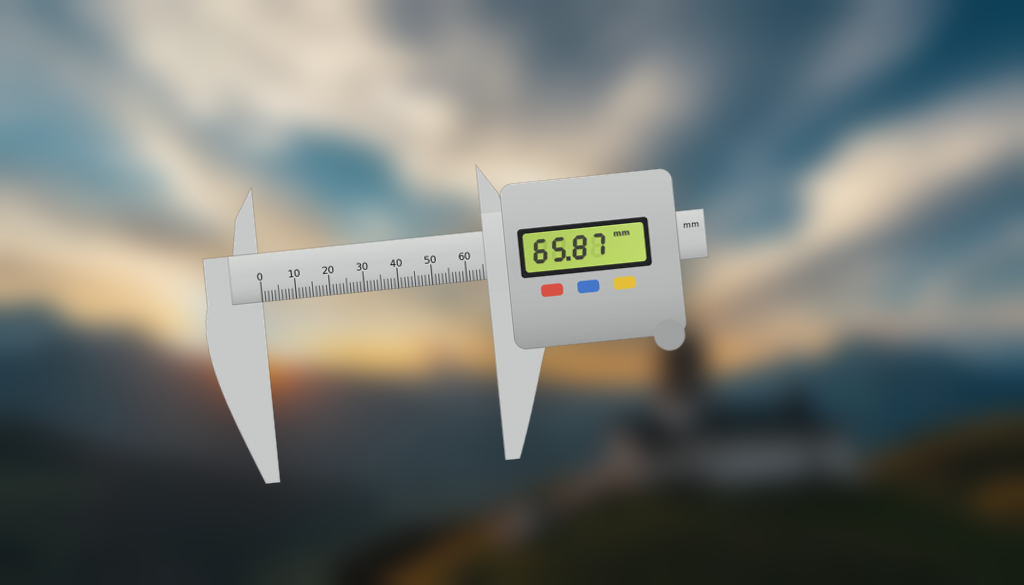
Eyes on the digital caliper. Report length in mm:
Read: 65.87 mm
